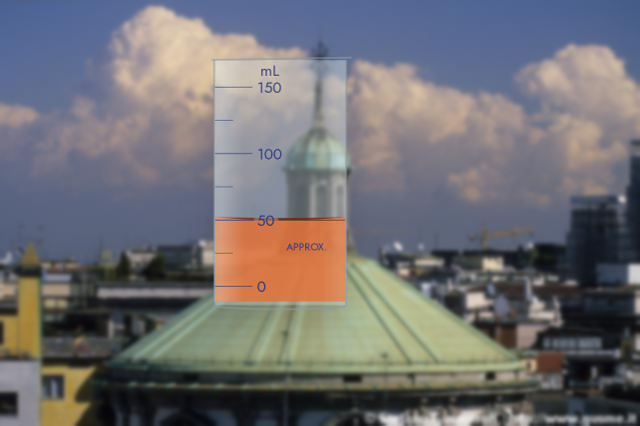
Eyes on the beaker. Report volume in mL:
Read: 50 mL
